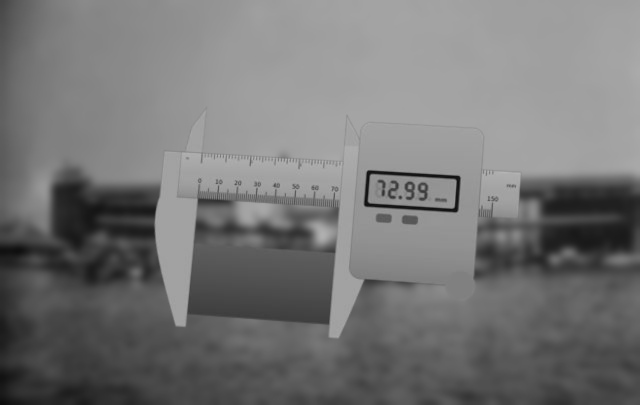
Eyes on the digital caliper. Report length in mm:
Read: 72.99 mm
